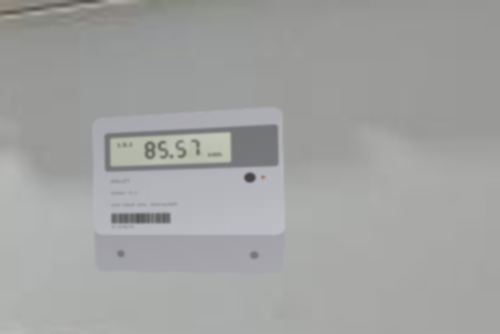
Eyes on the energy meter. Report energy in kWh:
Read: 85.57 kWh
